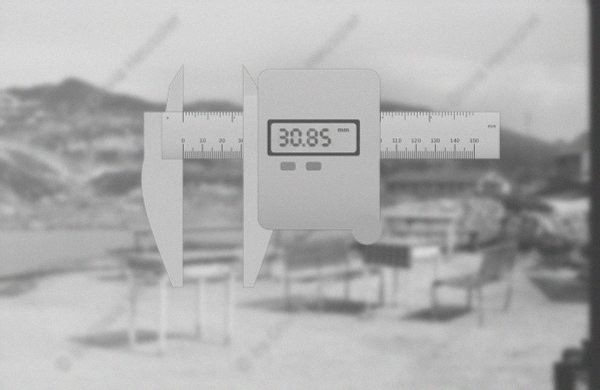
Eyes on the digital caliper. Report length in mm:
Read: 30.85 mm
